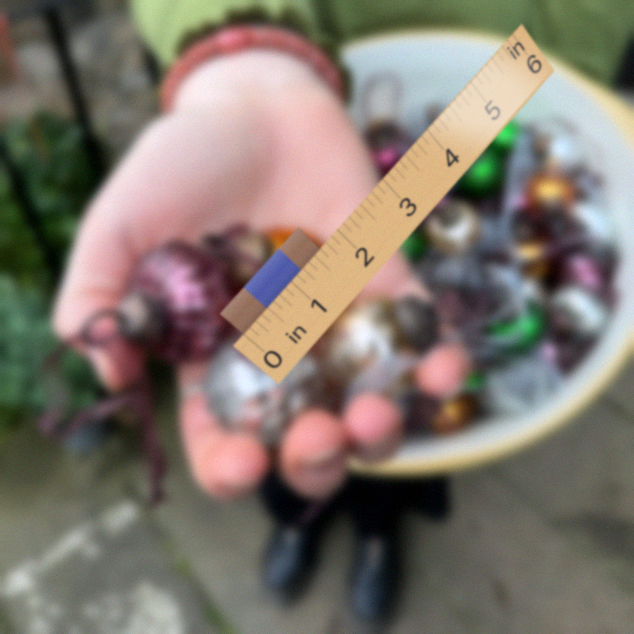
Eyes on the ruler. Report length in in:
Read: 1.625 in
